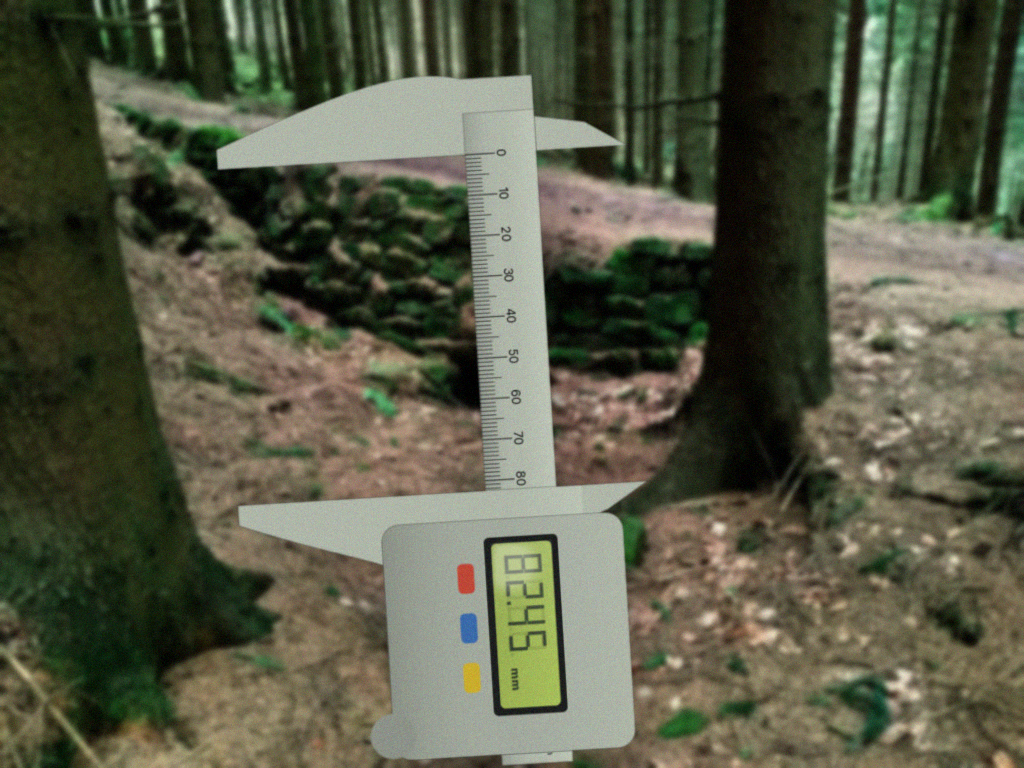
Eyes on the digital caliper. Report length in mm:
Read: 82.45 mm
